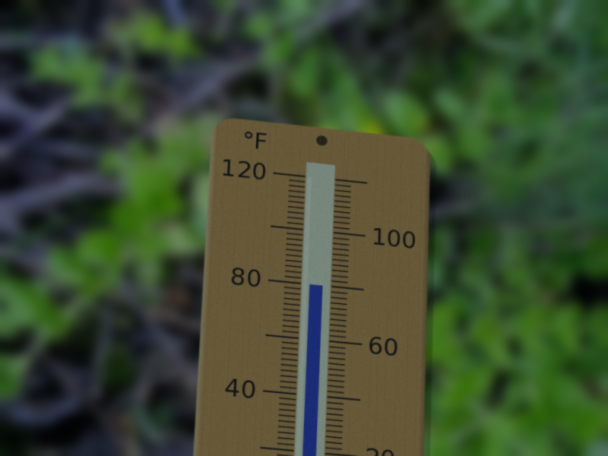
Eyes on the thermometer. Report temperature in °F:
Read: 80 °F
